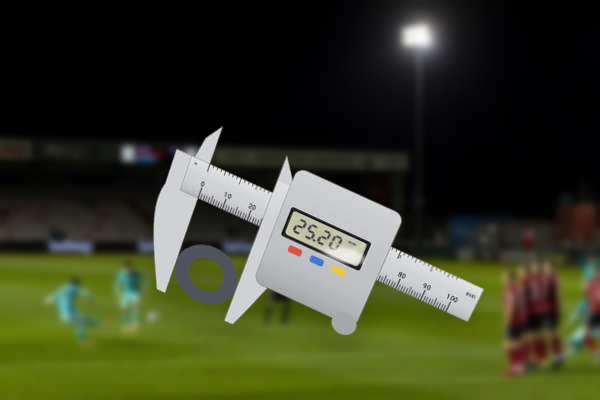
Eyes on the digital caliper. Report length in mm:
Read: 25.20 mm
